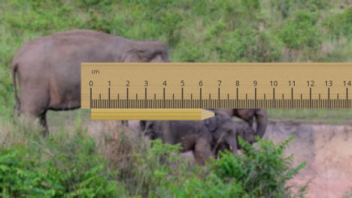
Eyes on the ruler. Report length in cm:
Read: 7 cm
